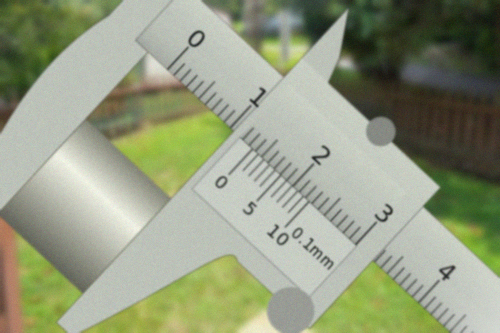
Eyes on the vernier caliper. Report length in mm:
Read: 13.6 mm
